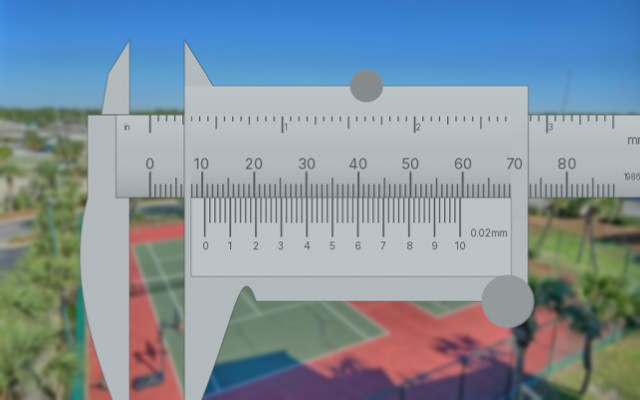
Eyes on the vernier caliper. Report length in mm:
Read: 10.5 mm
